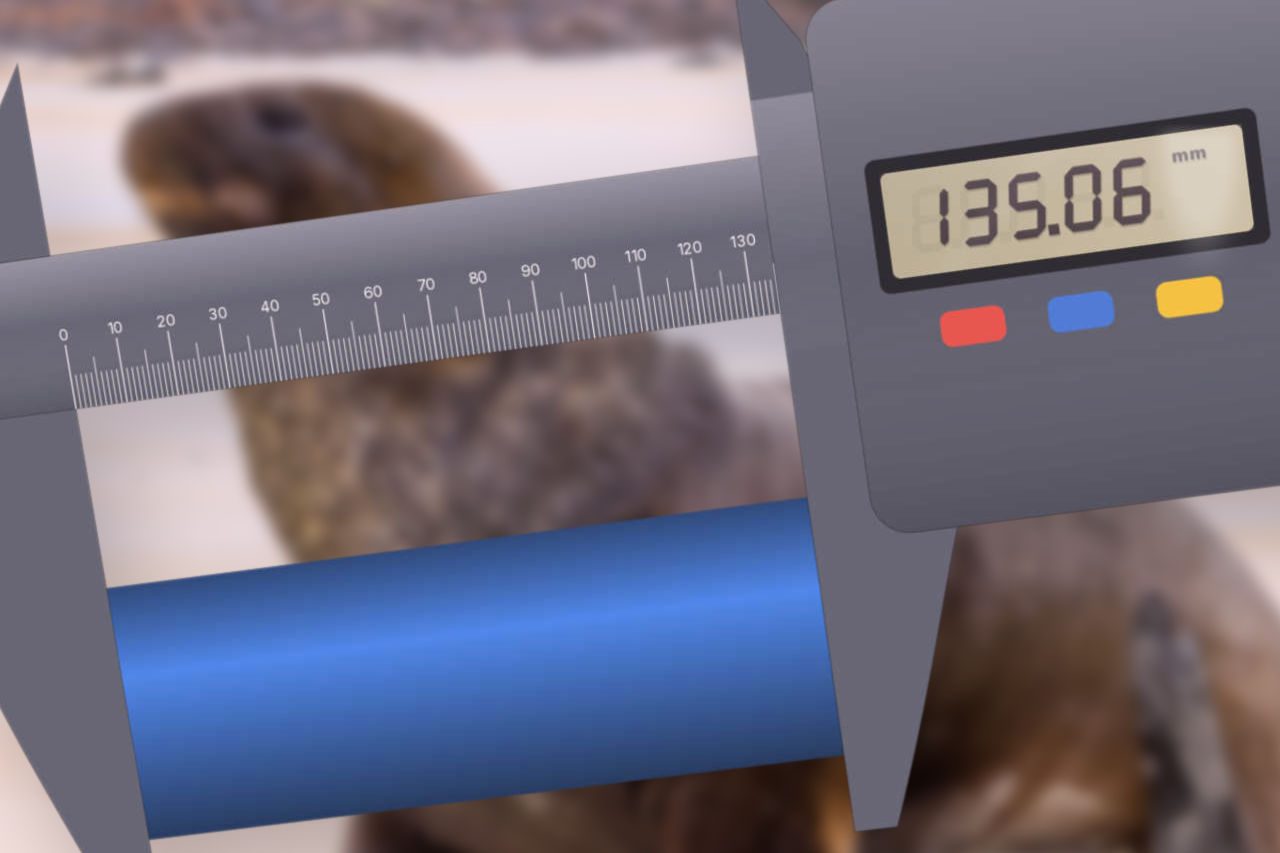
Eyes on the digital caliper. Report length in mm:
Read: 135.06 mm
